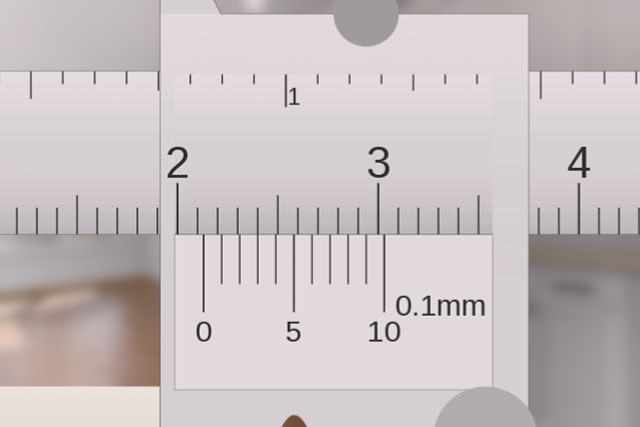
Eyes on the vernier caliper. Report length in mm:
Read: 21.3 mm
